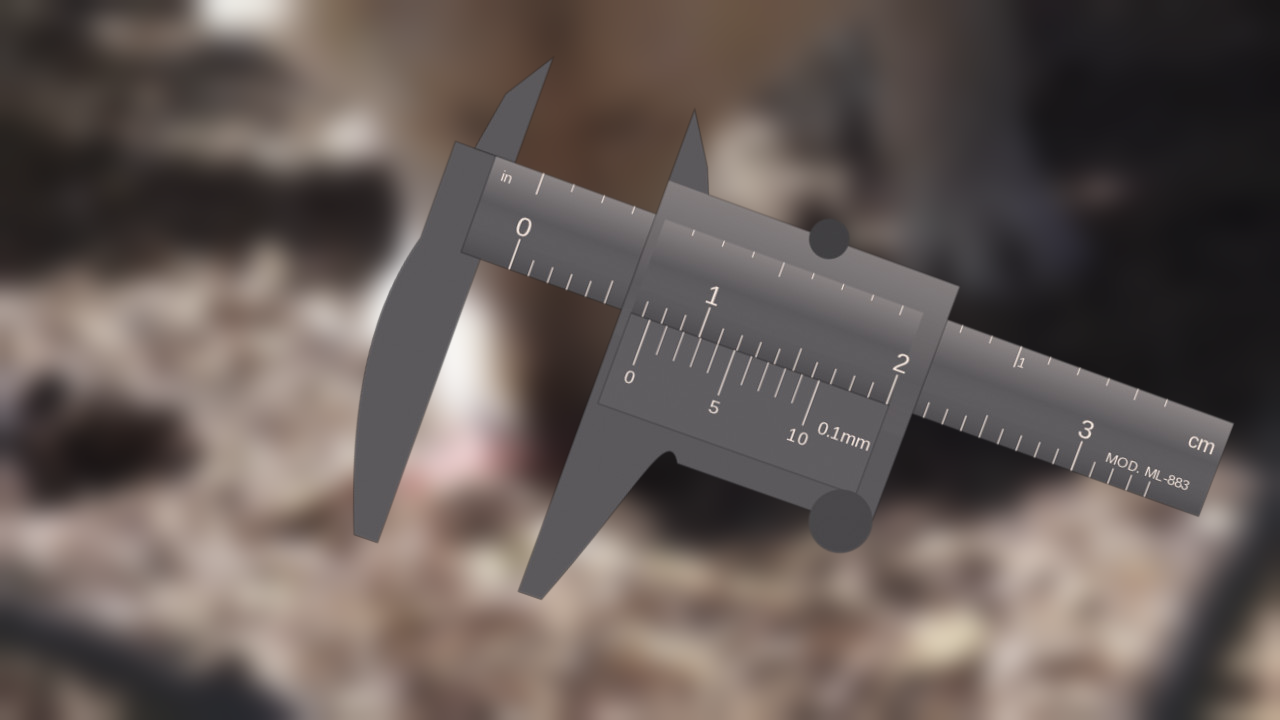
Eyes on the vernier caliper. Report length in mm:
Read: 7.4 mm
